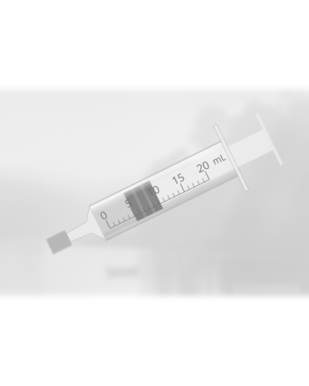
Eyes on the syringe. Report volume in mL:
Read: 5 mL
